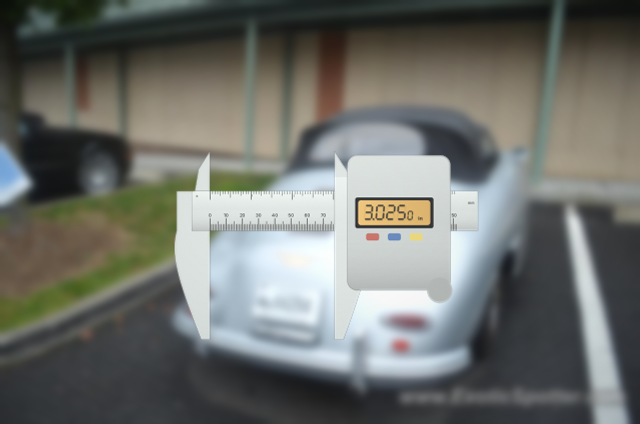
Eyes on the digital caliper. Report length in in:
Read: 3.0250 in
